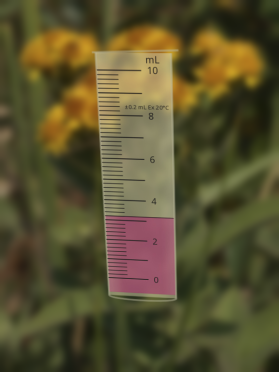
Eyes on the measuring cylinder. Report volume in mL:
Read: 3.2 mL
